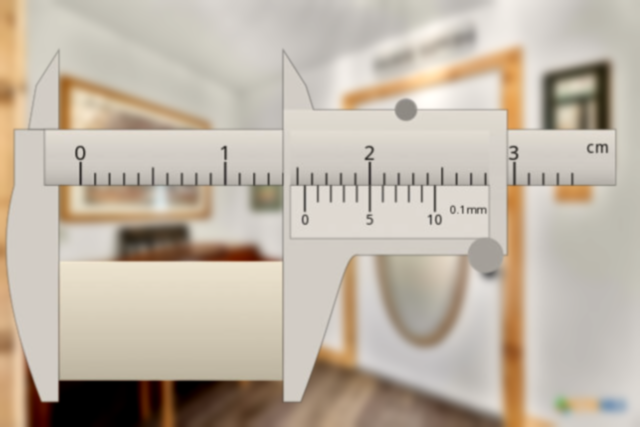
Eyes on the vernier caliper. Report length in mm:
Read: 15.5 mm
